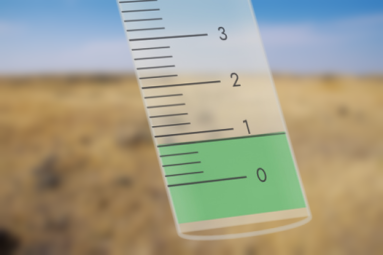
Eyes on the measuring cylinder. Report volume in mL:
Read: 0.8 mL
